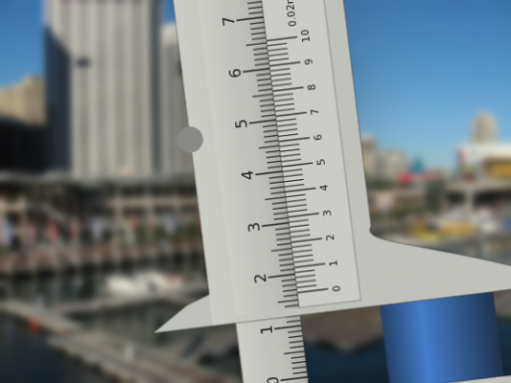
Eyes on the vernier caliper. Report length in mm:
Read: 16.4 mm
